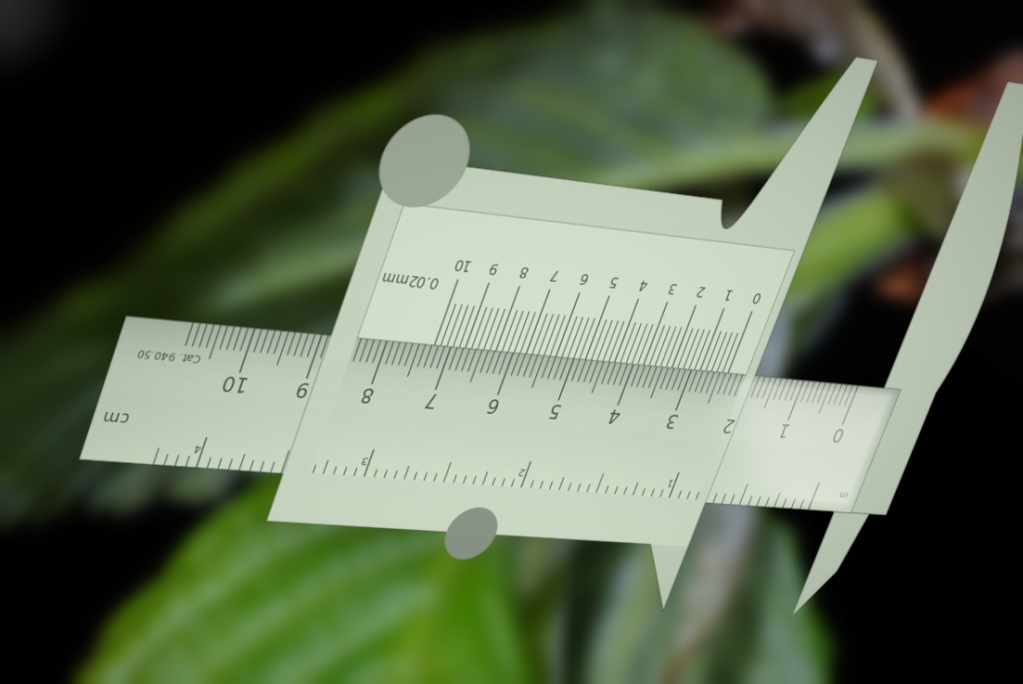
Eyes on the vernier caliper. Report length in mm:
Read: 23.6 mm
